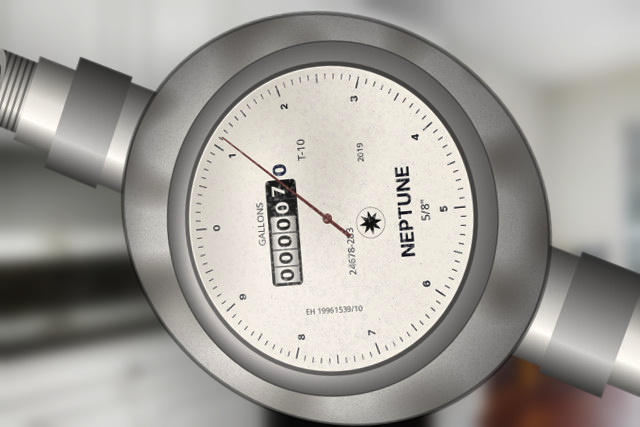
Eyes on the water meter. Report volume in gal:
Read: 71.1 gal
